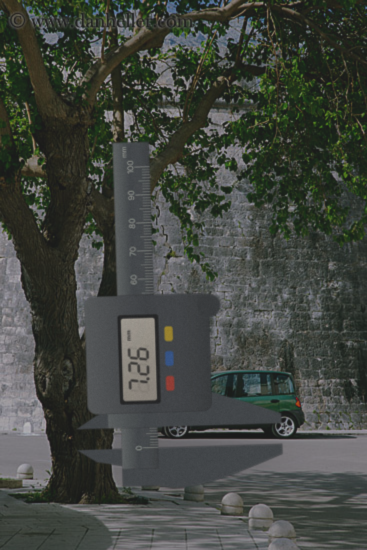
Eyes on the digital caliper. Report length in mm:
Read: 7.26 mm
